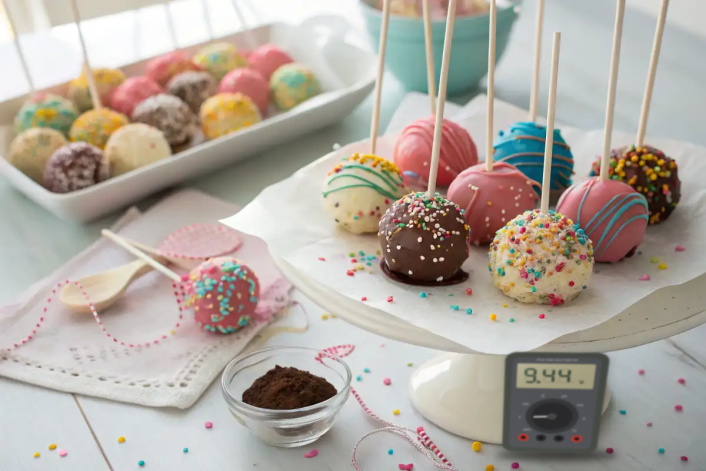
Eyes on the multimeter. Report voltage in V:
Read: 9.44 V
